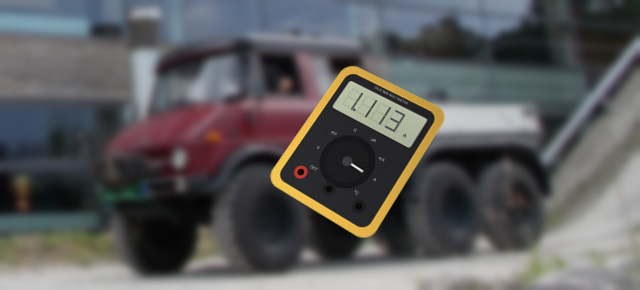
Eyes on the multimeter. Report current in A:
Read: 1.113 A
